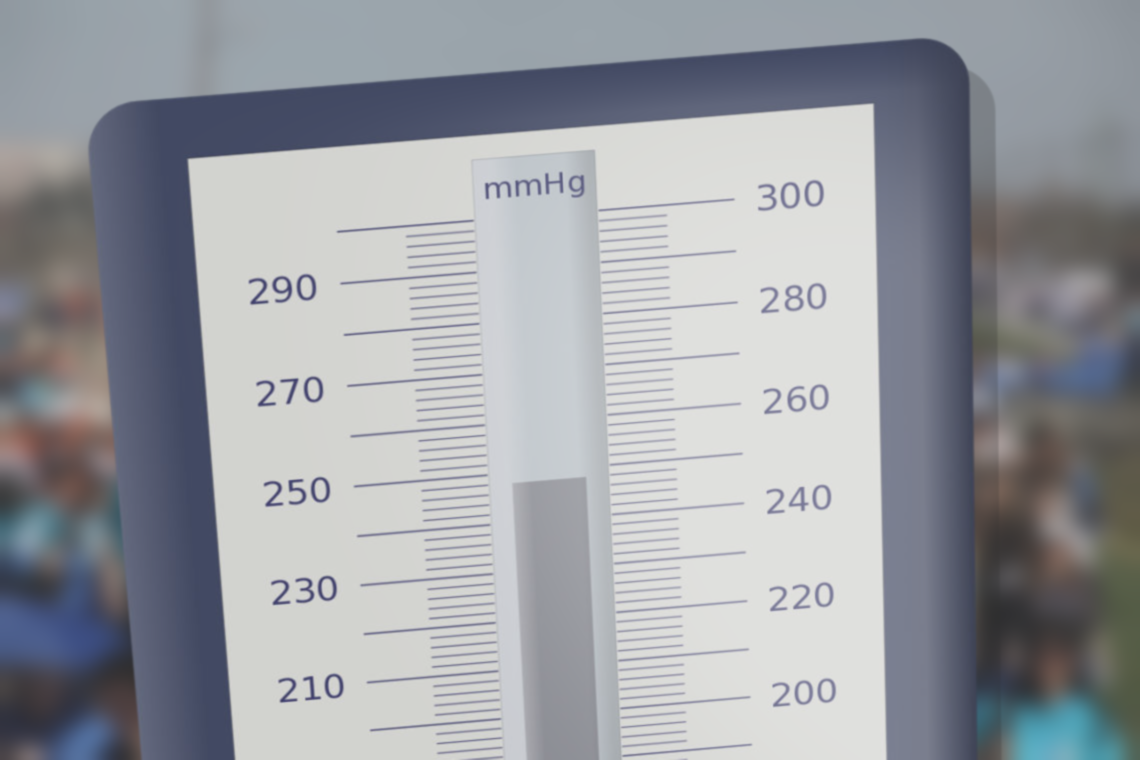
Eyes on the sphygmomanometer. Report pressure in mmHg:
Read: 248 mmHg
